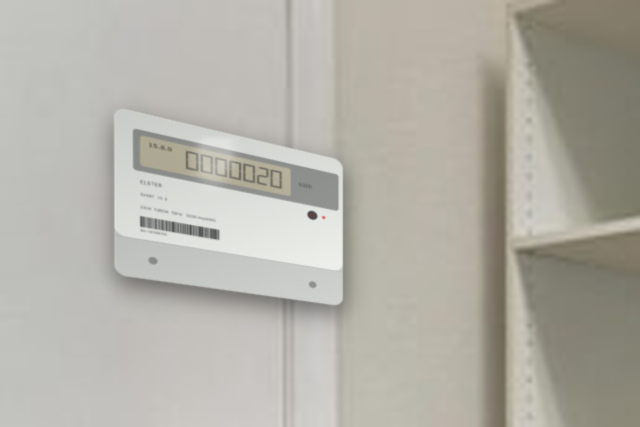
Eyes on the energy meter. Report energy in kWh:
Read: 20 kWh
